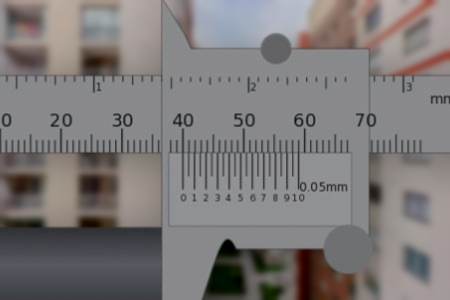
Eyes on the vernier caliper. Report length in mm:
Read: 40.0 mm
